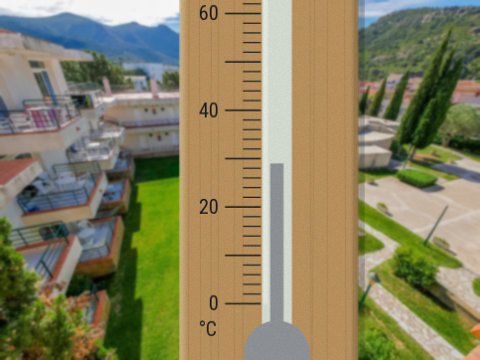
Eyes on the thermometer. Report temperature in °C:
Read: 29 °C
